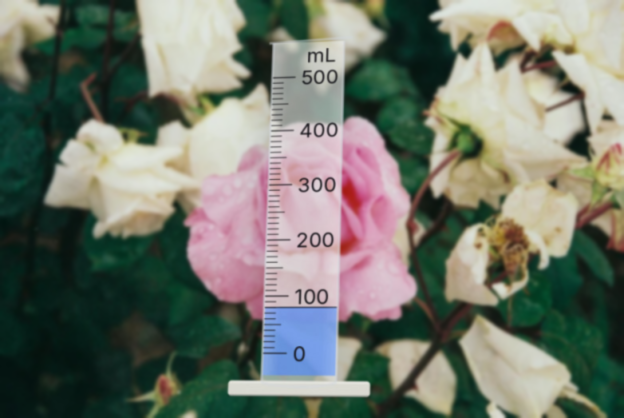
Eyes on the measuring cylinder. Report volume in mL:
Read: 80 mL
